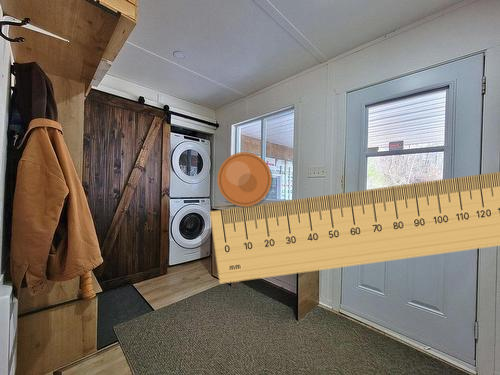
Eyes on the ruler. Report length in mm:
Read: 25 mm
